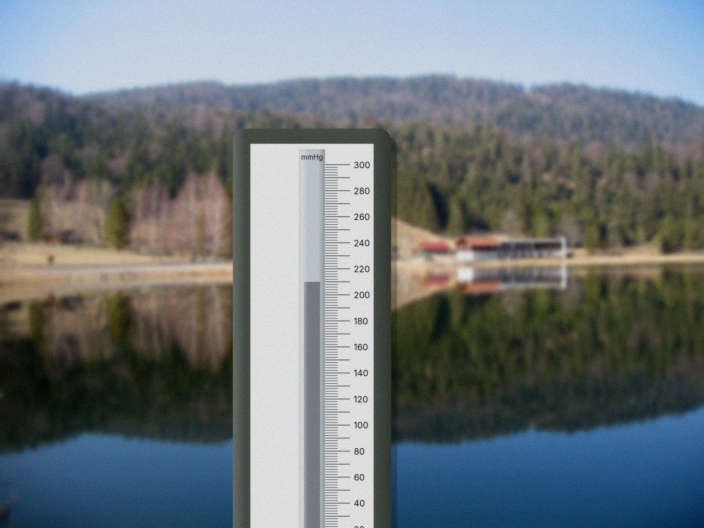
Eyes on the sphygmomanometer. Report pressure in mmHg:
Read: 210 mmHg
